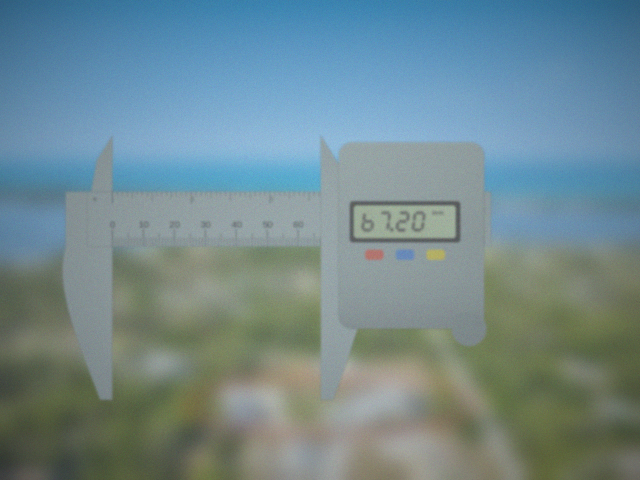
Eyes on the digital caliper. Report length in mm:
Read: 67.20 mm
